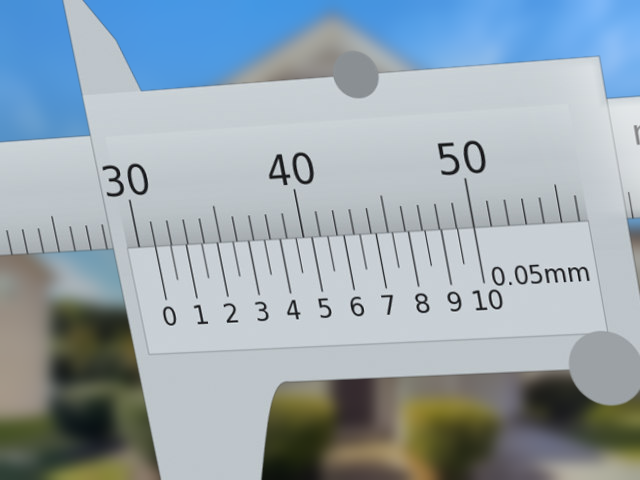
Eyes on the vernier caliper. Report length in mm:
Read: 31.0 mm
